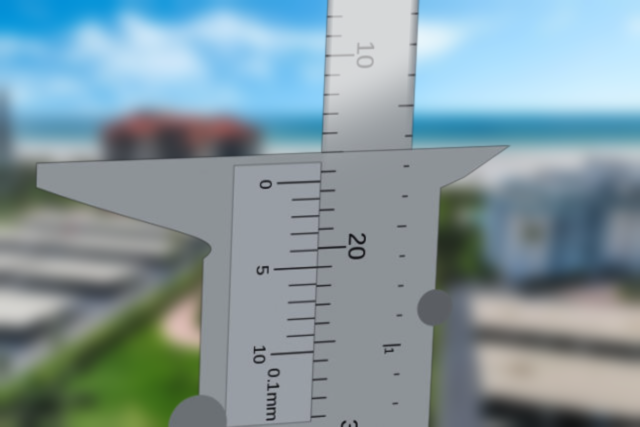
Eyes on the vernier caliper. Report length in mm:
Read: 16.5 mm
